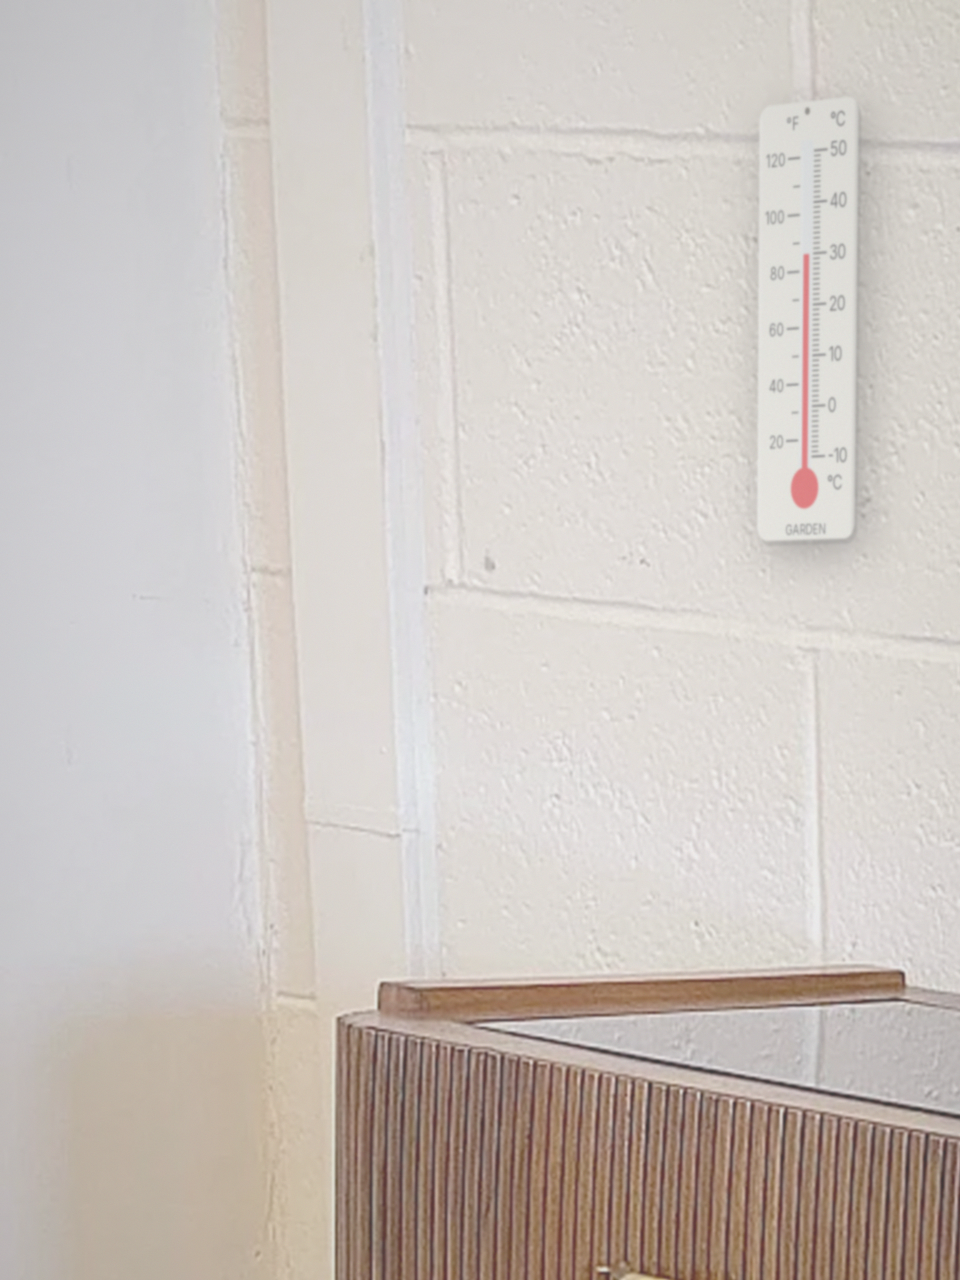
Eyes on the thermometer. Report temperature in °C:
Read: 30 °C
